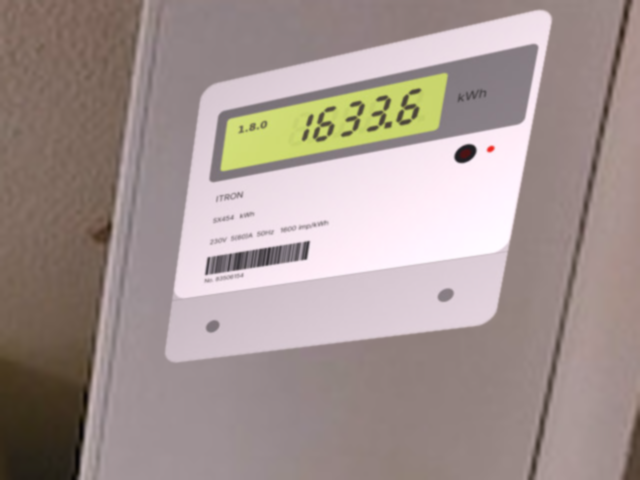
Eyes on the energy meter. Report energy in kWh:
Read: 1633.6 kWh
